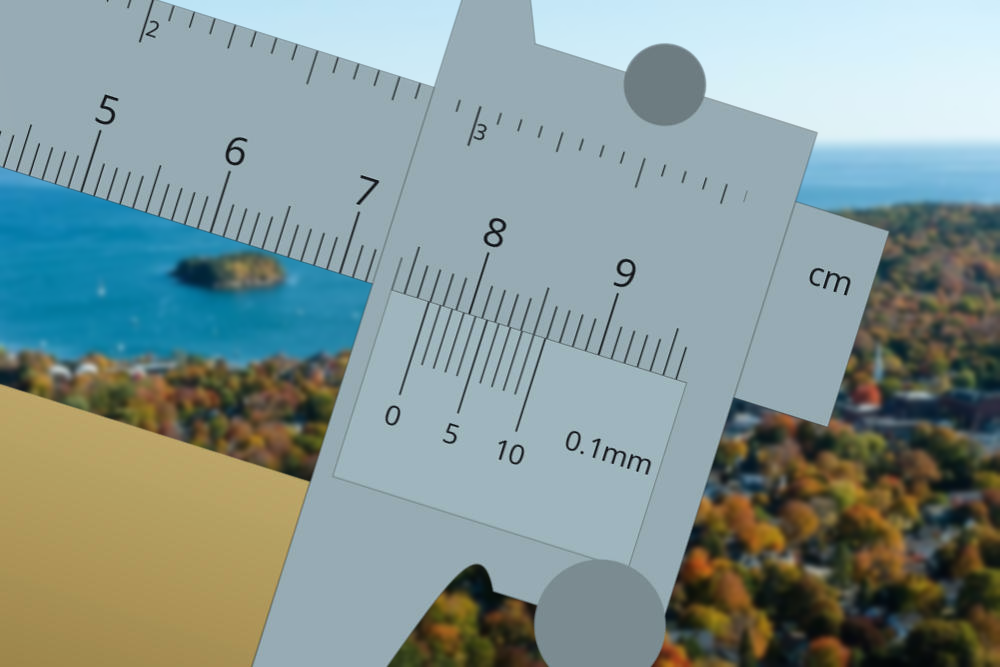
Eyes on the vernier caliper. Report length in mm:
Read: 76.9 mm
